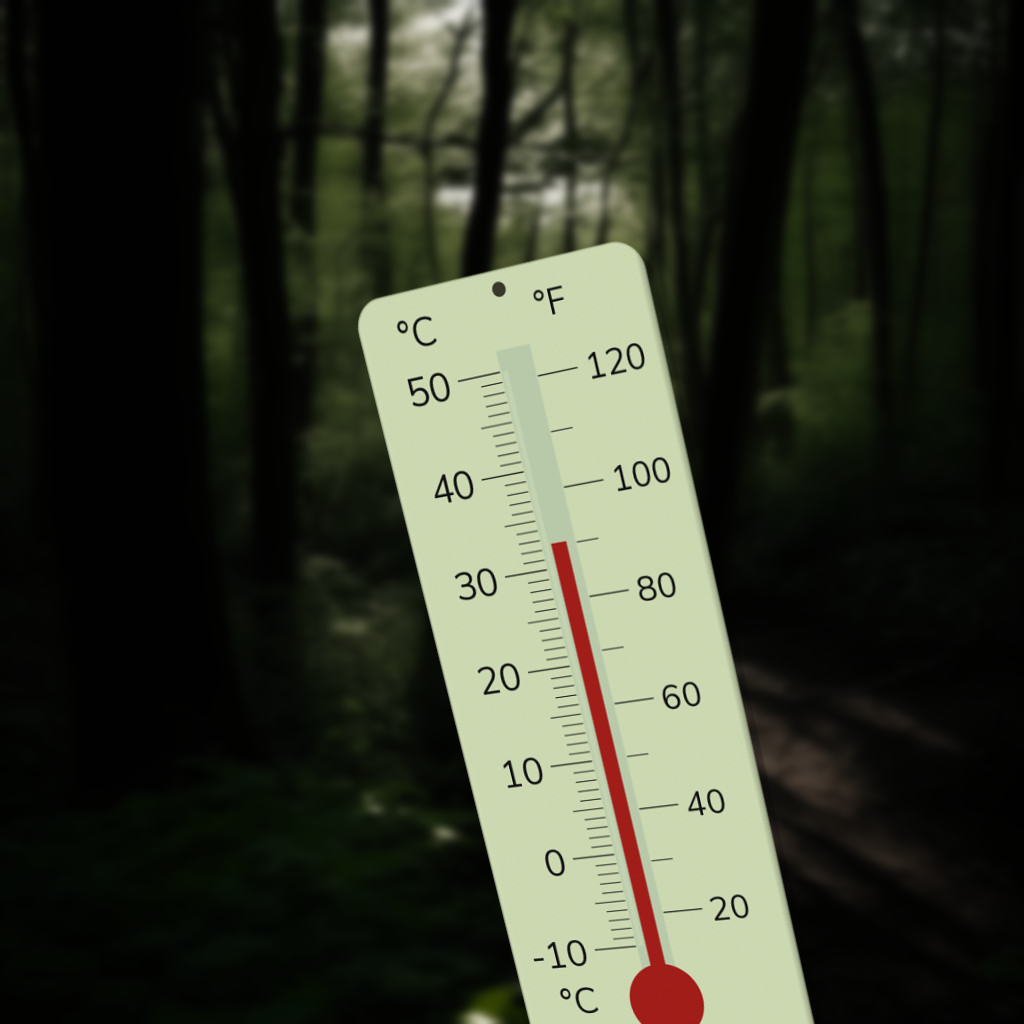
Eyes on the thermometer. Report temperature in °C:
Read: 32.5 °C
